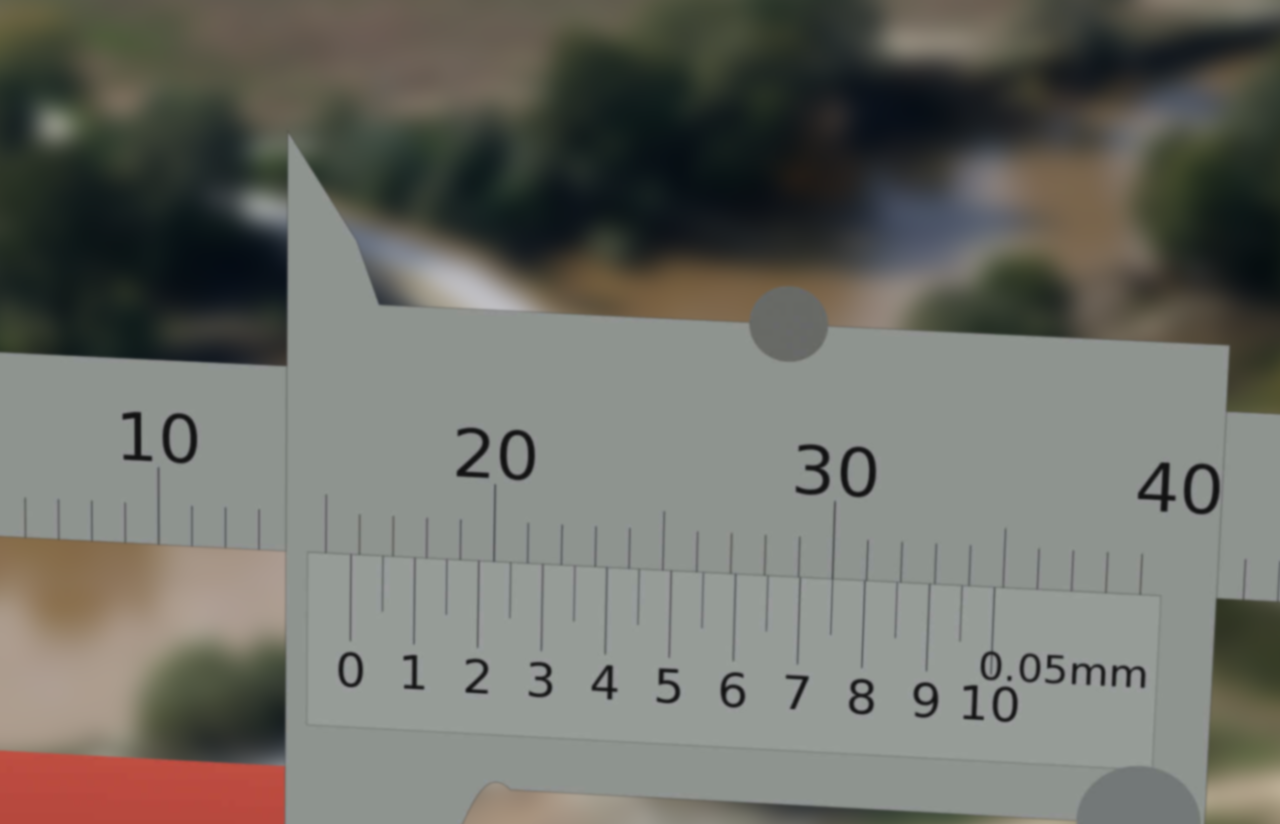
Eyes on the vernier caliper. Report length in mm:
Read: 15.75 mm
